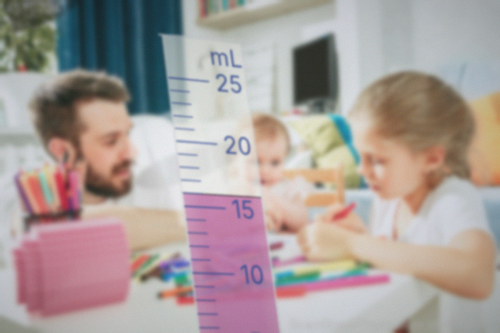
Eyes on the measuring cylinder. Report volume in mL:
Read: 16 mL
